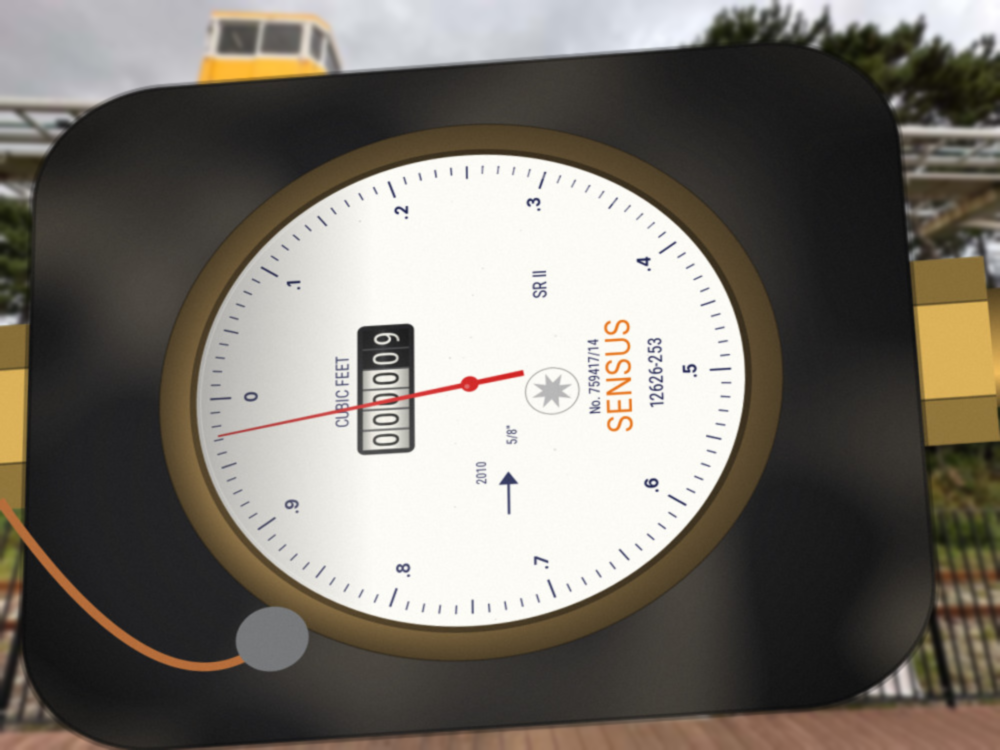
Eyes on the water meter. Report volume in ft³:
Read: 8.97 ft³
